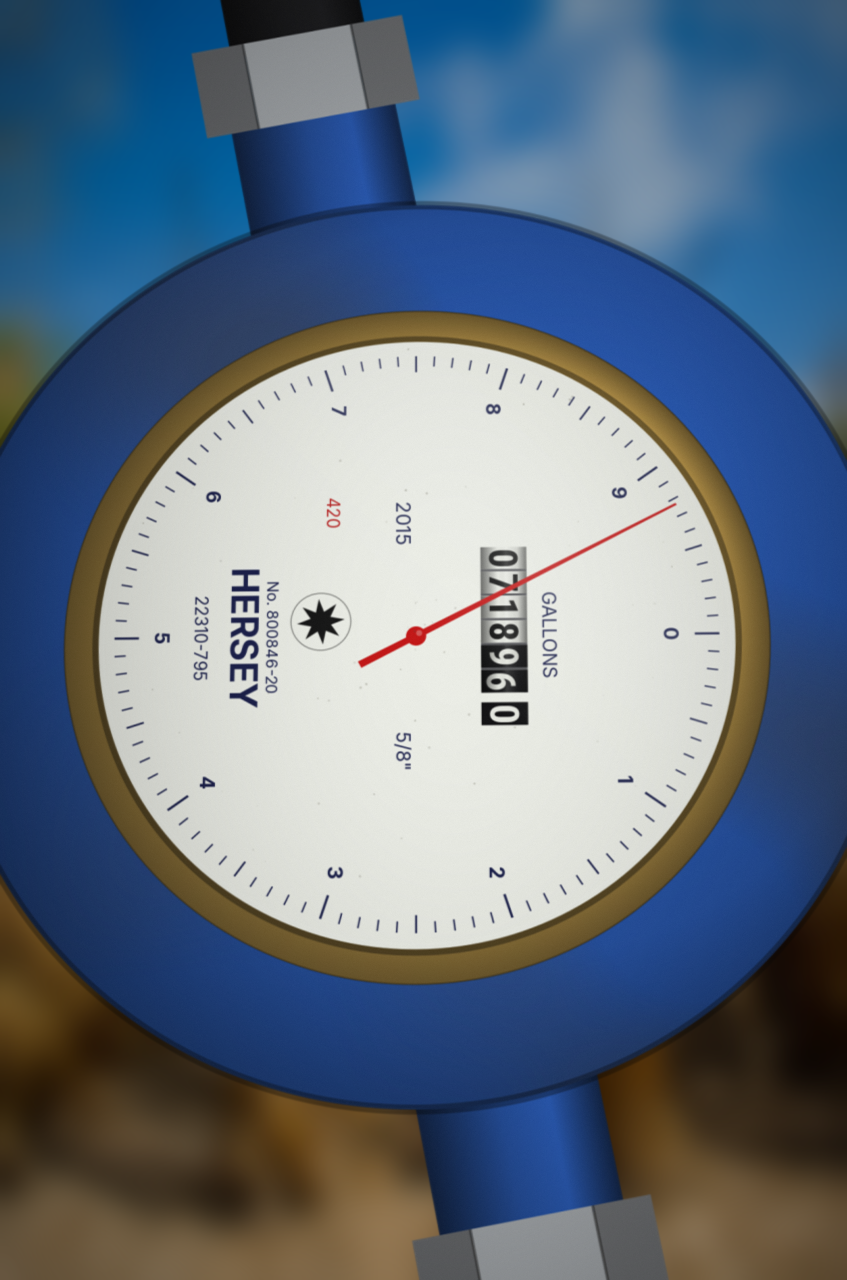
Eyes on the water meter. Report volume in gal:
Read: 718959.2 gal
